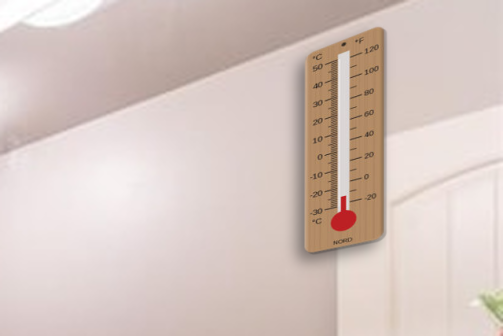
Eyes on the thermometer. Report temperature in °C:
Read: -25 °C
